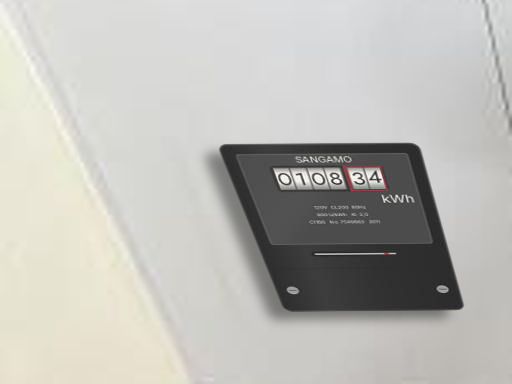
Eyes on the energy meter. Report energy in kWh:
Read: 108.34 kWh
